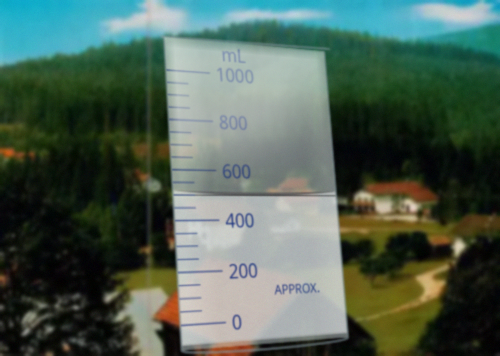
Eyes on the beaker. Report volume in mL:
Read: 500 mL
